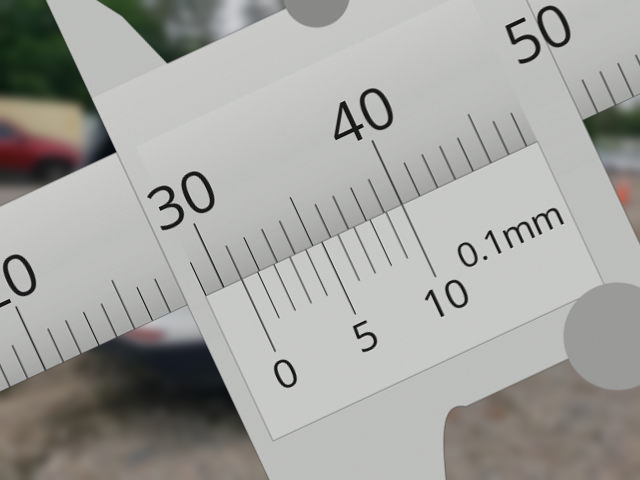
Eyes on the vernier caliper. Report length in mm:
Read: 31.0 mm
